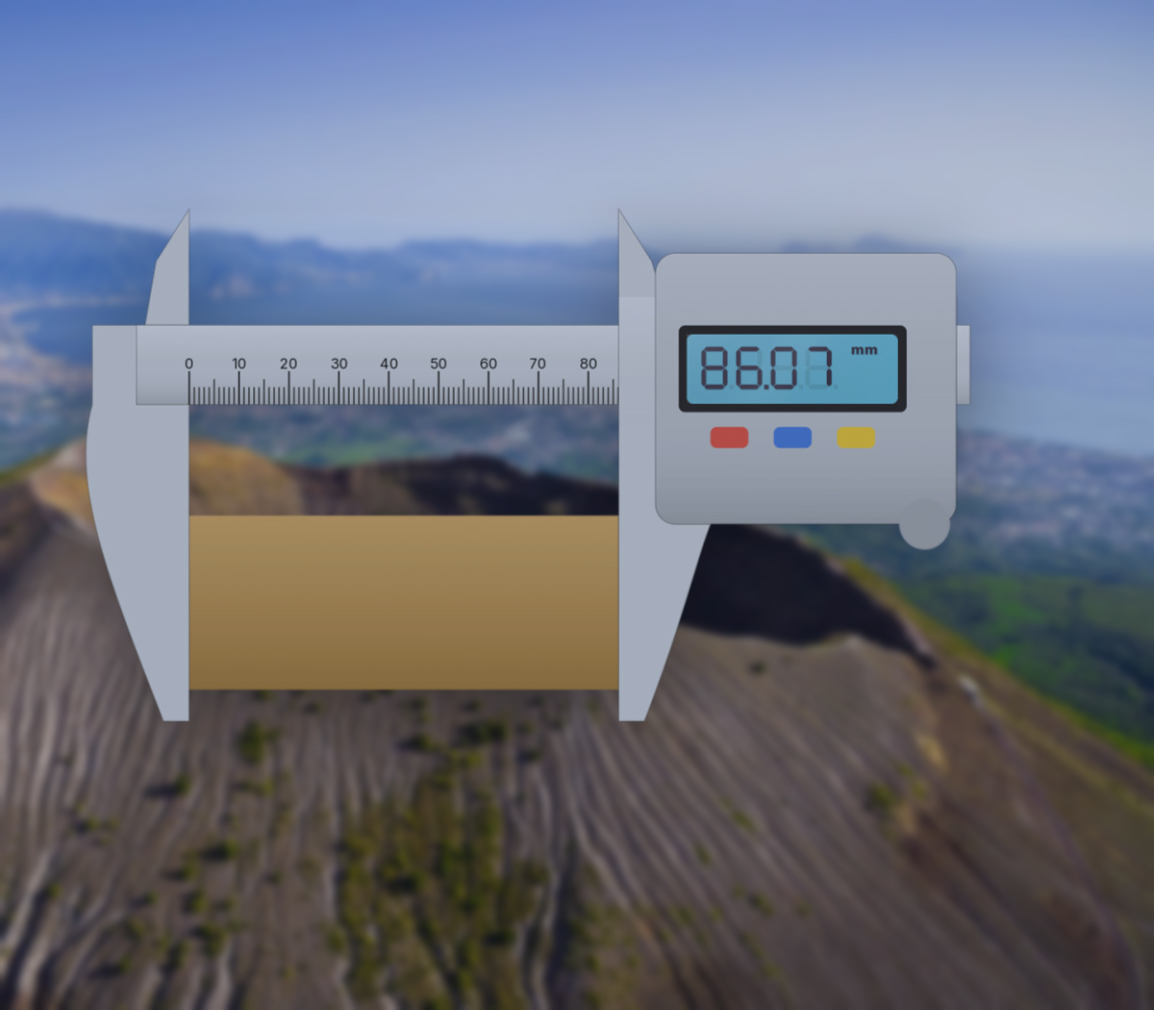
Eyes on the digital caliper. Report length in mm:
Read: 86.07 mm
